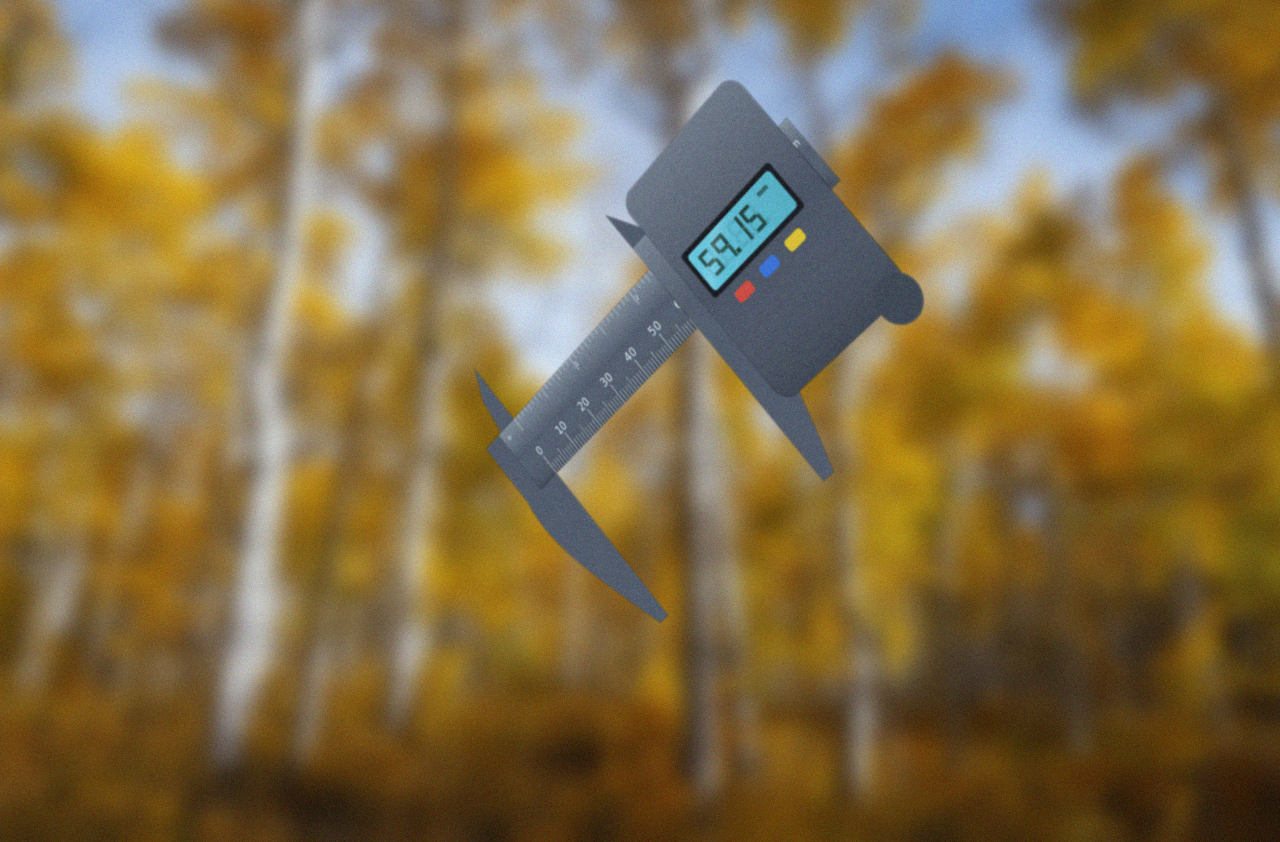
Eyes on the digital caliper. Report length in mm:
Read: 59.15 mm
